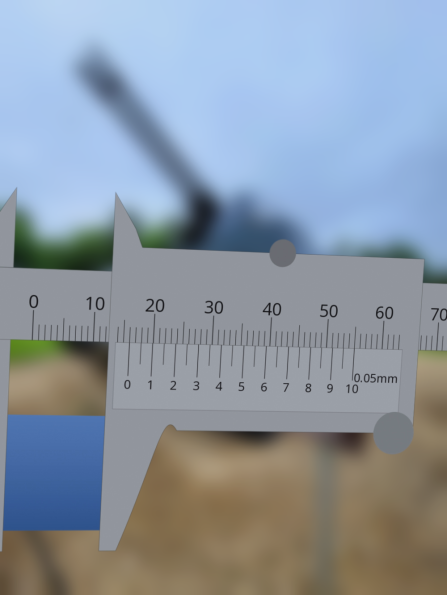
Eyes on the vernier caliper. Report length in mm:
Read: 16.0 mm
